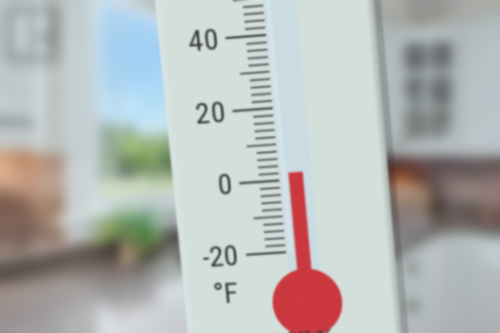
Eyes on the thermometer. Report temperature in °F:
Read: 2 °F
